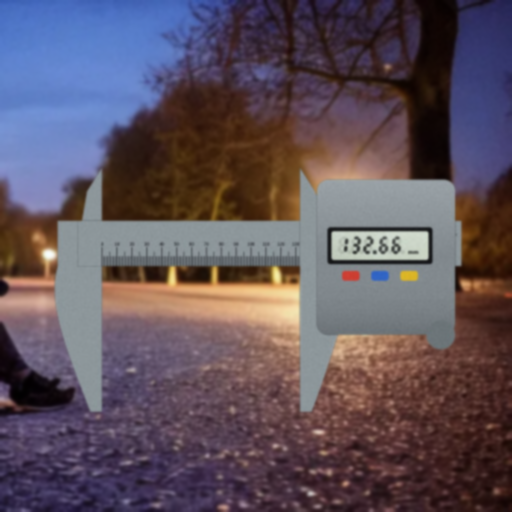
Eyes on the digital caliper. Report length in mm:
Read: 132.66 mm
